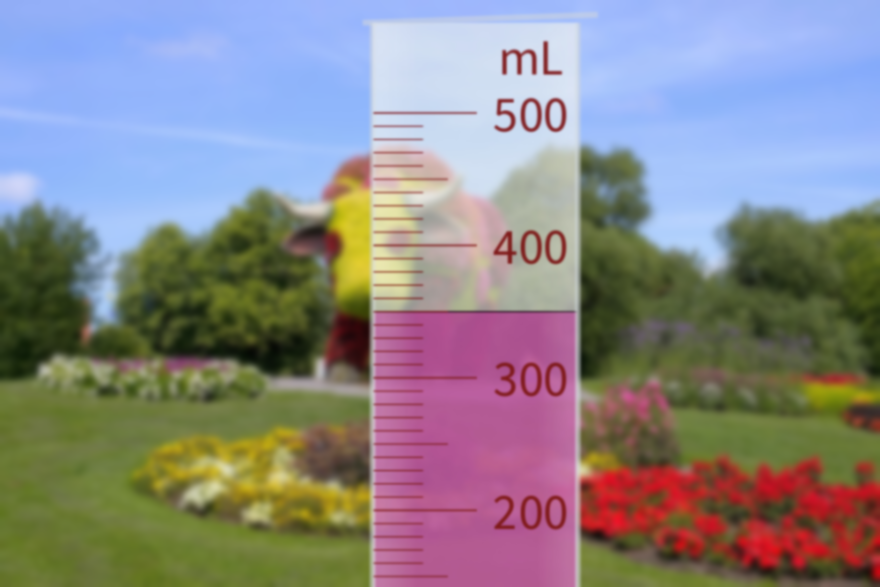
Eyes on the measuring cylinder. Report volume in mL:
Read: 350 mL
